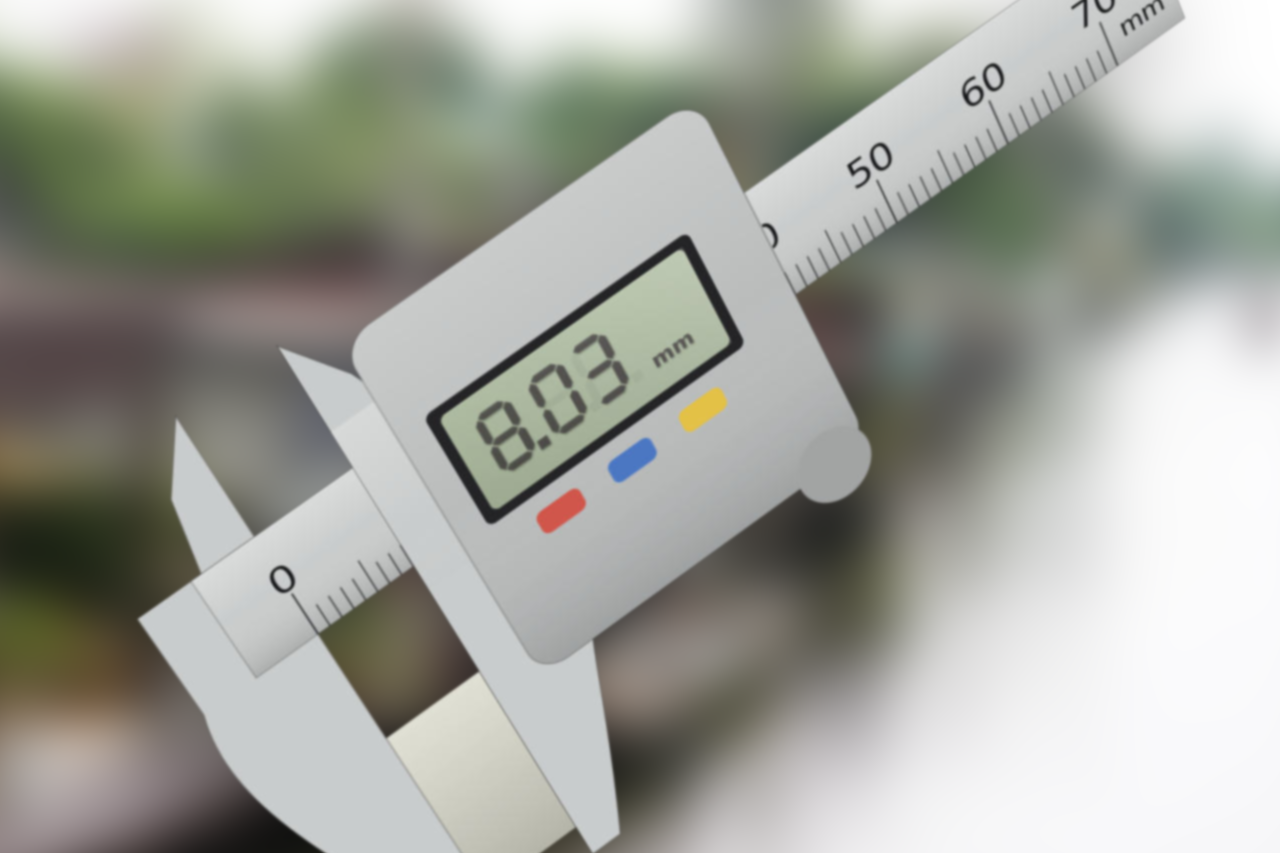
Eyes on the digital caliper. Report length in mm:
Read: 8.03 mm
